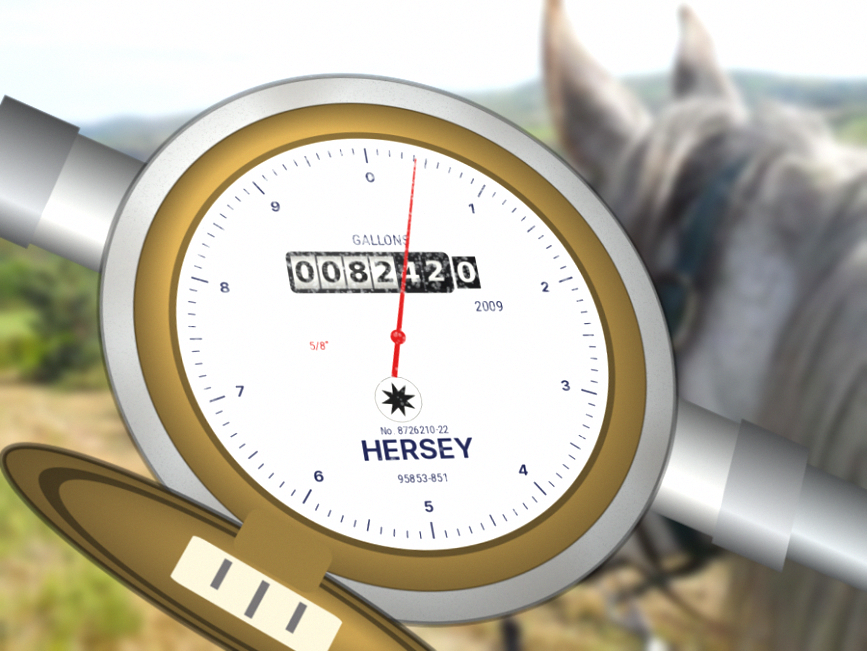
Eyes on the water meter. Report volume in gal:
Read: 82420.4 gal
